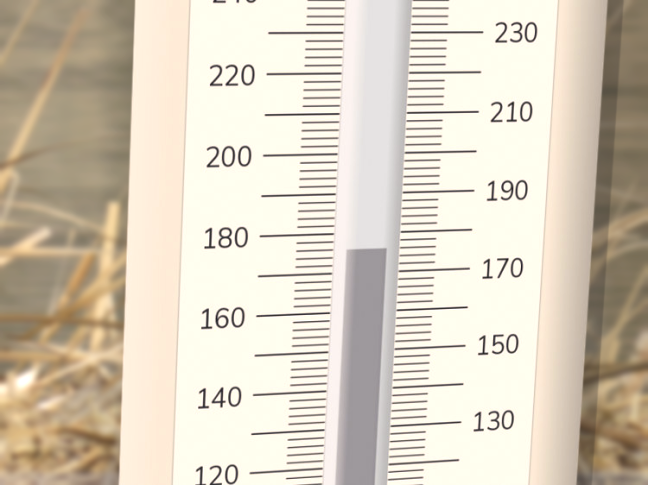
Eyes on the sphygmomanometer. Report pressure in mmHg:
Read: 176 mmHg
